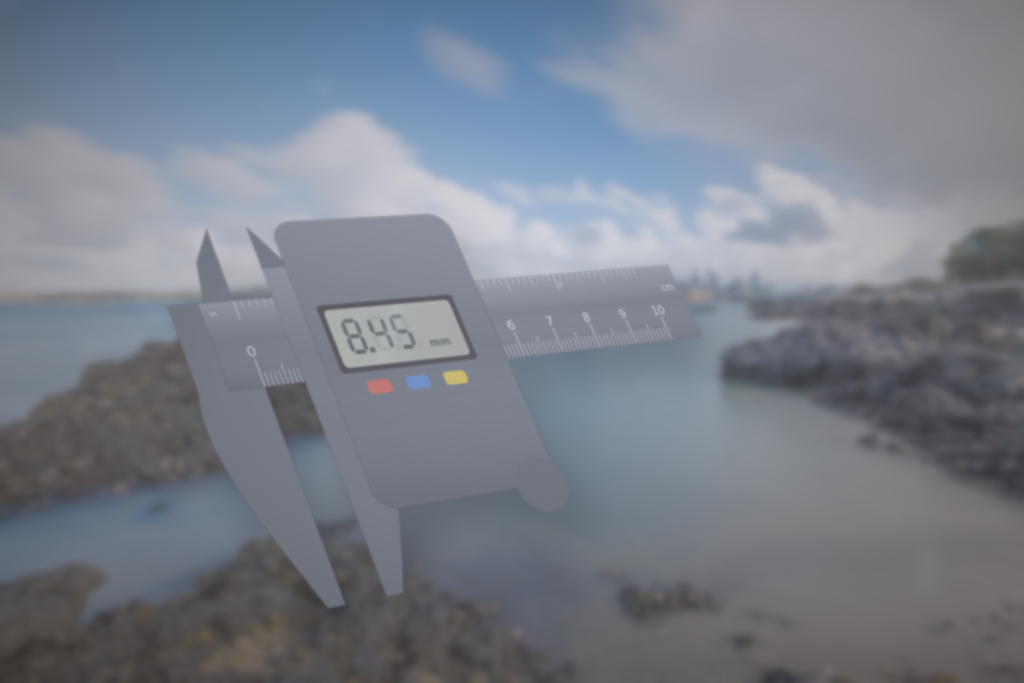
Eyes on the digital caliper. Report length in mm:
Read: 8.45 mm
